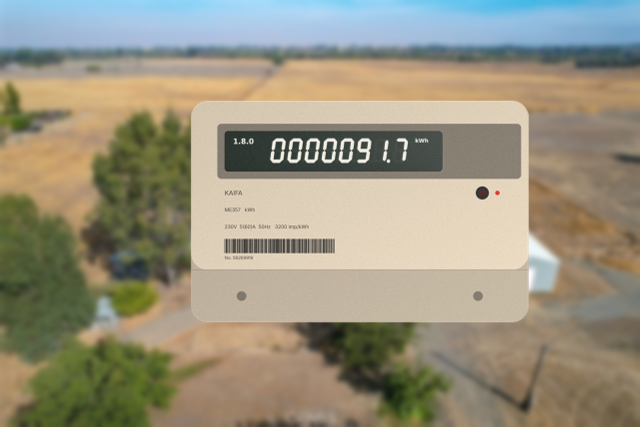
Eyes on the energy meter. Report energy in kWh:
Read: 91.7 kWh
